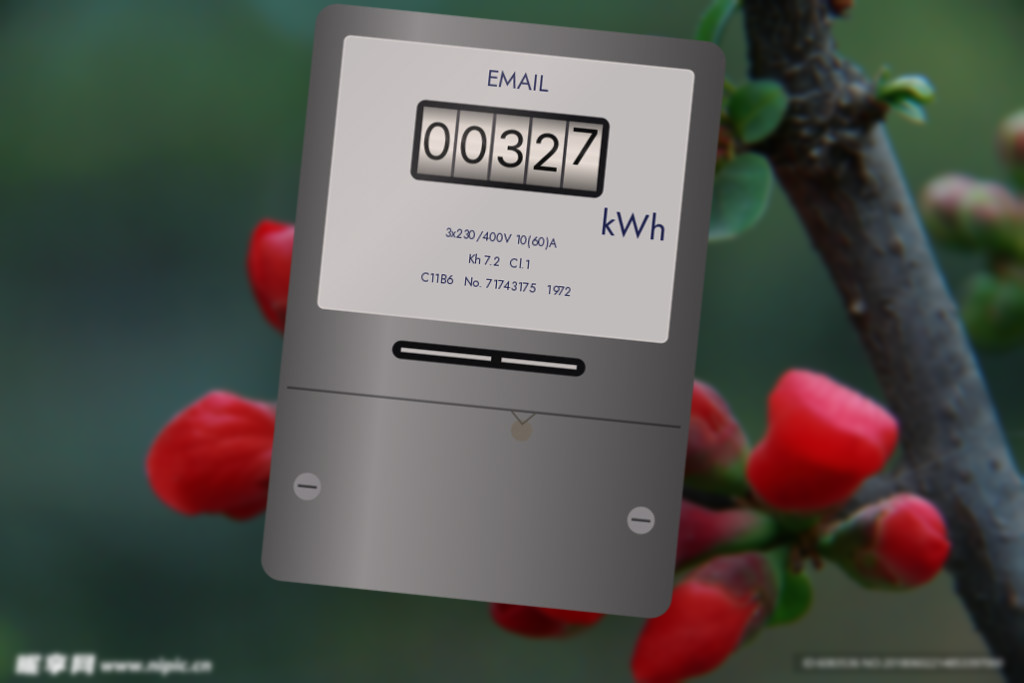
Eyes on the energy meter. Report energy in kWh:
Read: 327 kWh
